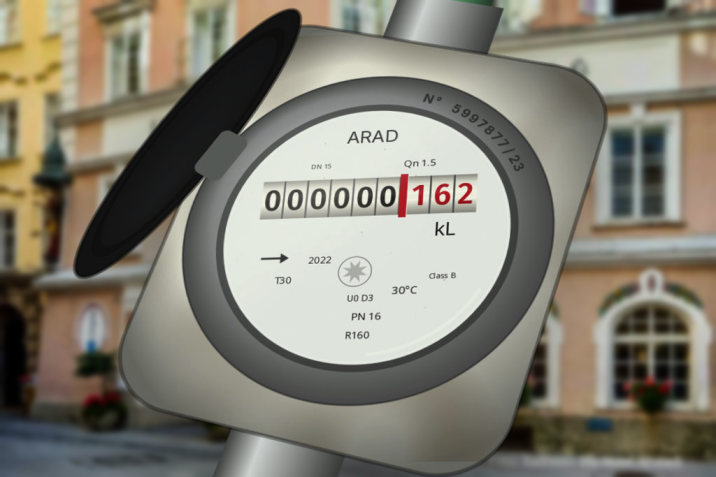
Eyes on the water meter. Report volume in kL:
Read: 0.162 kL
